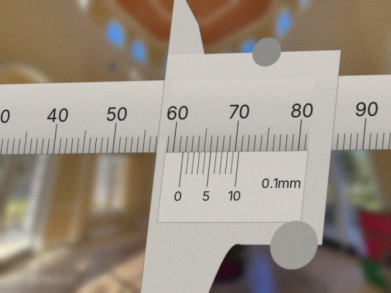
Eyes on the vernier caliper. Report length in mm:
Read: 61.6 mm
